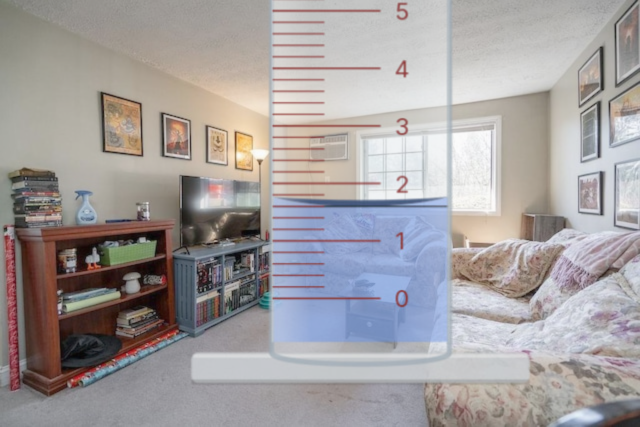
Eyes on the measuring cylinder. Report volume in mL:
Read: 1.6 mL
